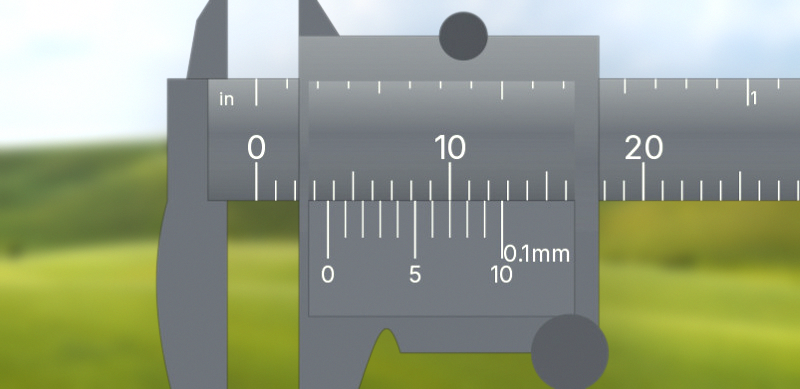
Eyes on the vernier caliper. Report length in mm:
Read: 3.7 mm
